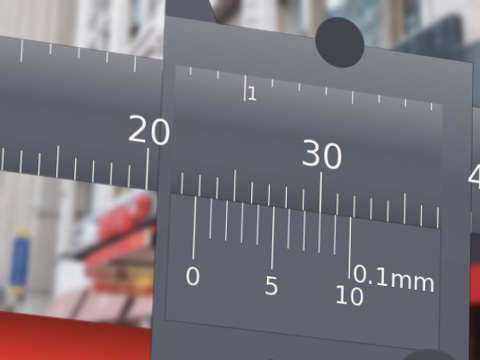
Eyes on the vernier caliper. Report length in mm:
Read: 22.8 mm
